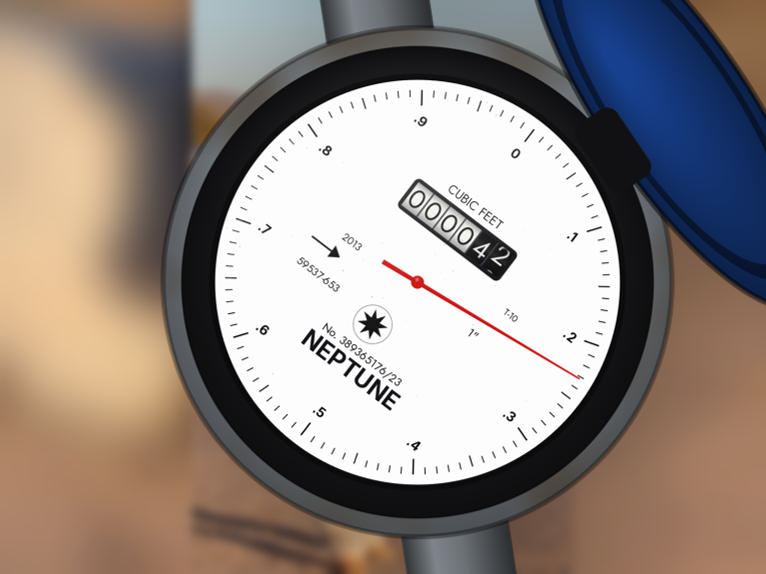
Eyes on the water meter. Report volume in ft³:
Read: 42.23 ft³
